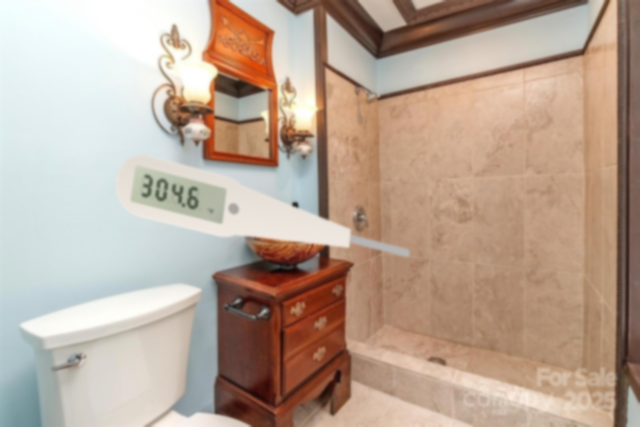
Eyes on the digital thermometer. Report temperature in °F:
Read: 304.6 °F
